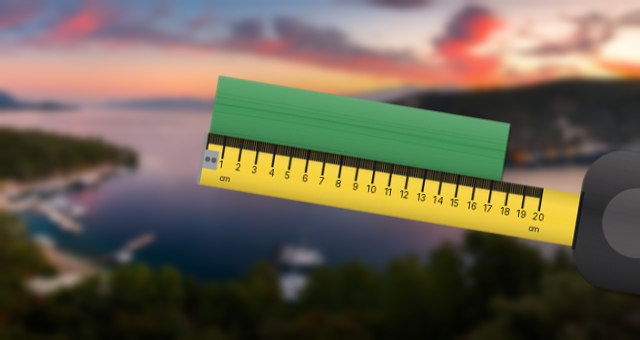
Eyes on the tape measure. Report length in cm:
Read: 17.5 cm
